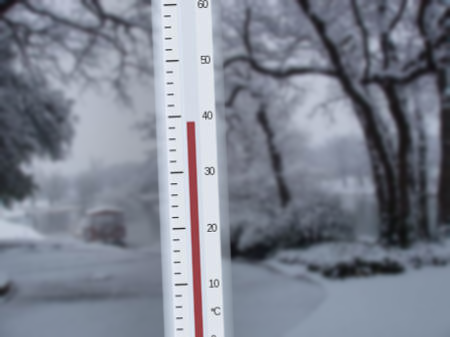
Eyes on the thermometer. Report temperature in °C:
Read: 39 °C
